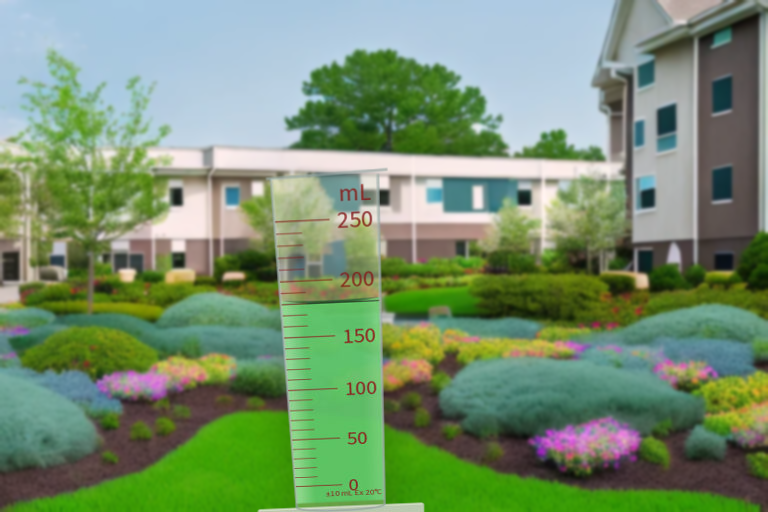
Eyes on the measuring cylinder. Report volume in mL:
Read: 180 mL
